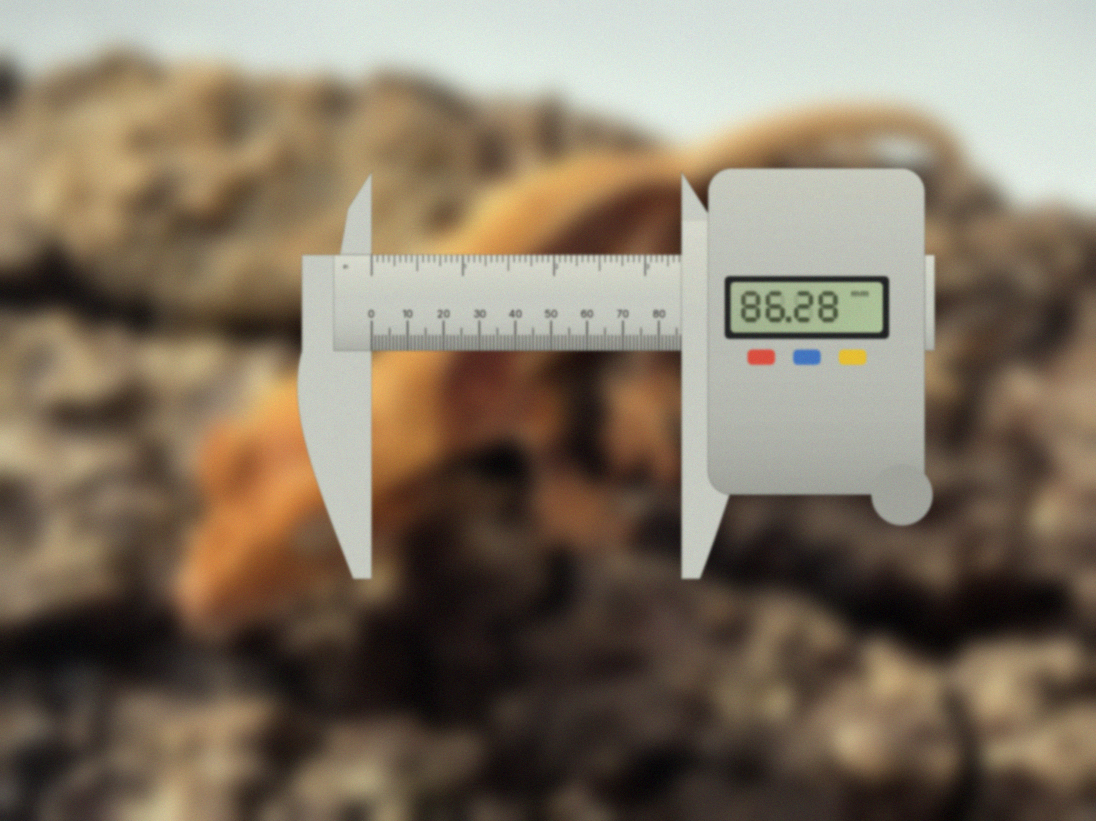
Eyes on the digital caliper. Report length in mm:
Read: 86.28 mm
